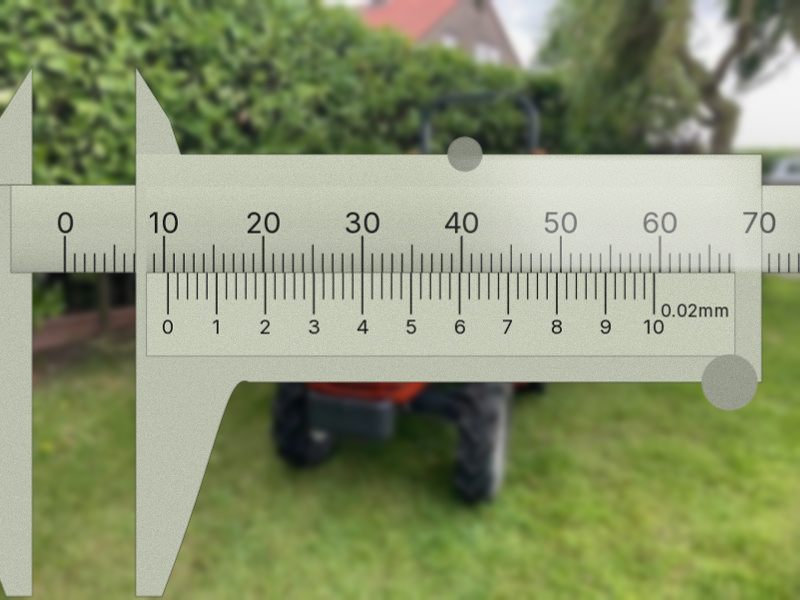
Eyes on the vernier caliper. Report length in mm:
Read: 10.4 mm
